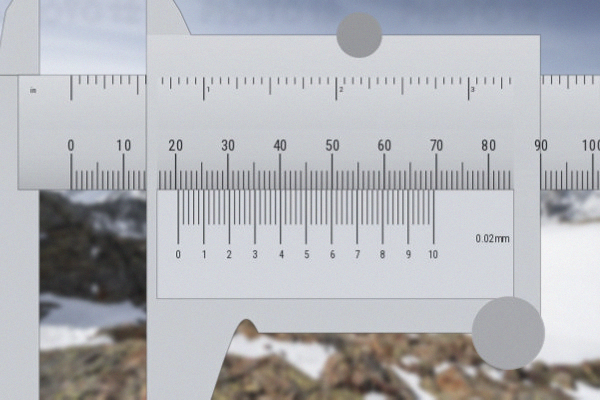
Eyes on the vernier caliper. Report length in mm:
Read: 20.5 mm
